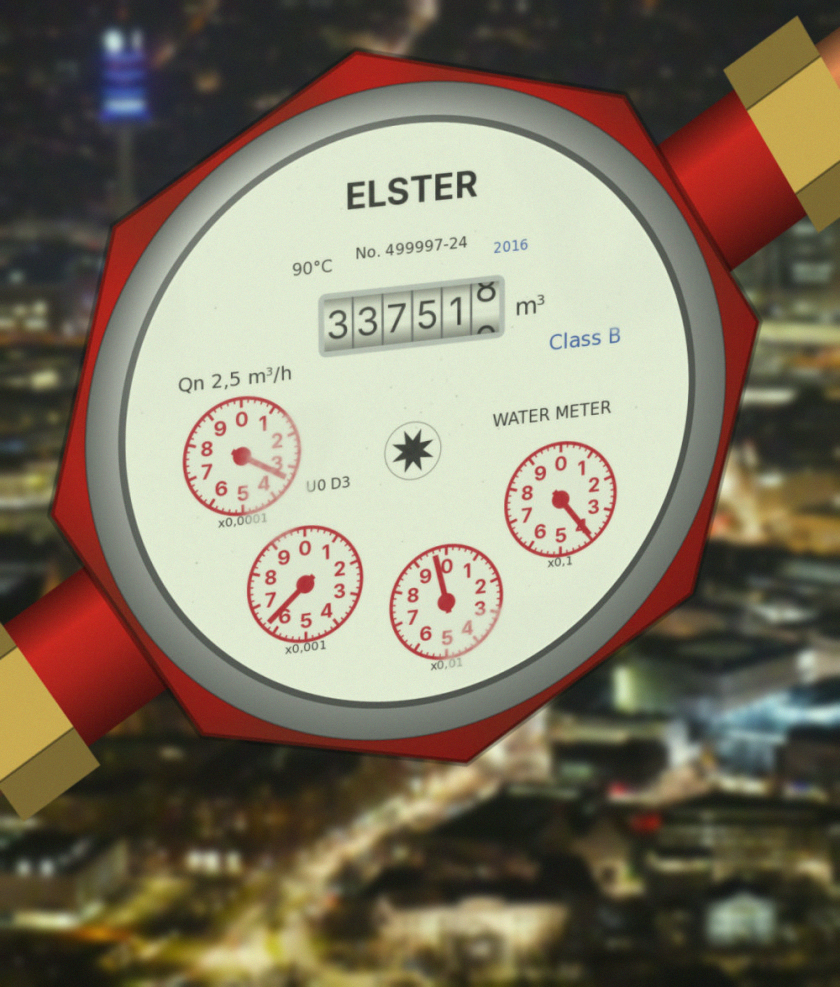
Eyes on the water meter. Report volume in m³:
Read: 337518.3963 m³
